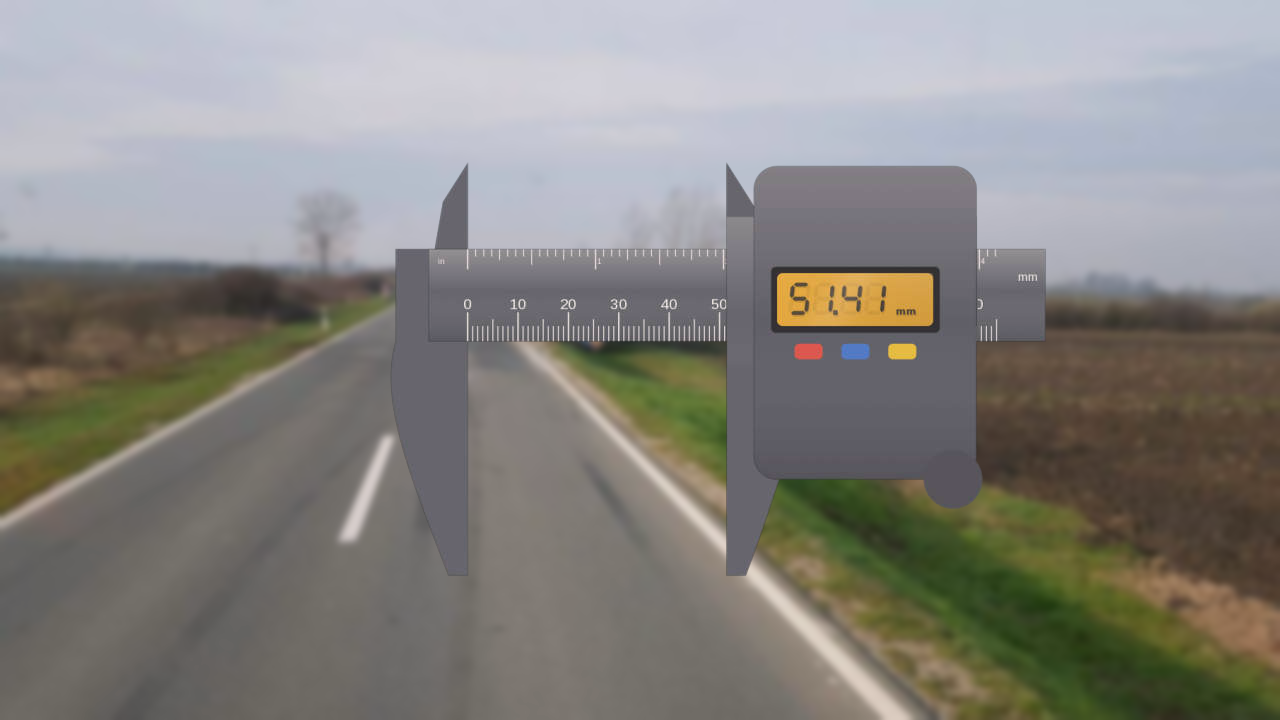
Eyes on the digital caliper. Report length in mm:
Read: 51.41 mm
